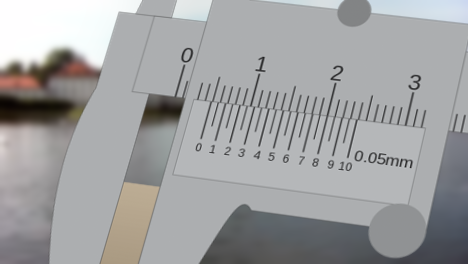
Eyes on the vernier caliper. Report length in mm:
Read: 4.8 mm
